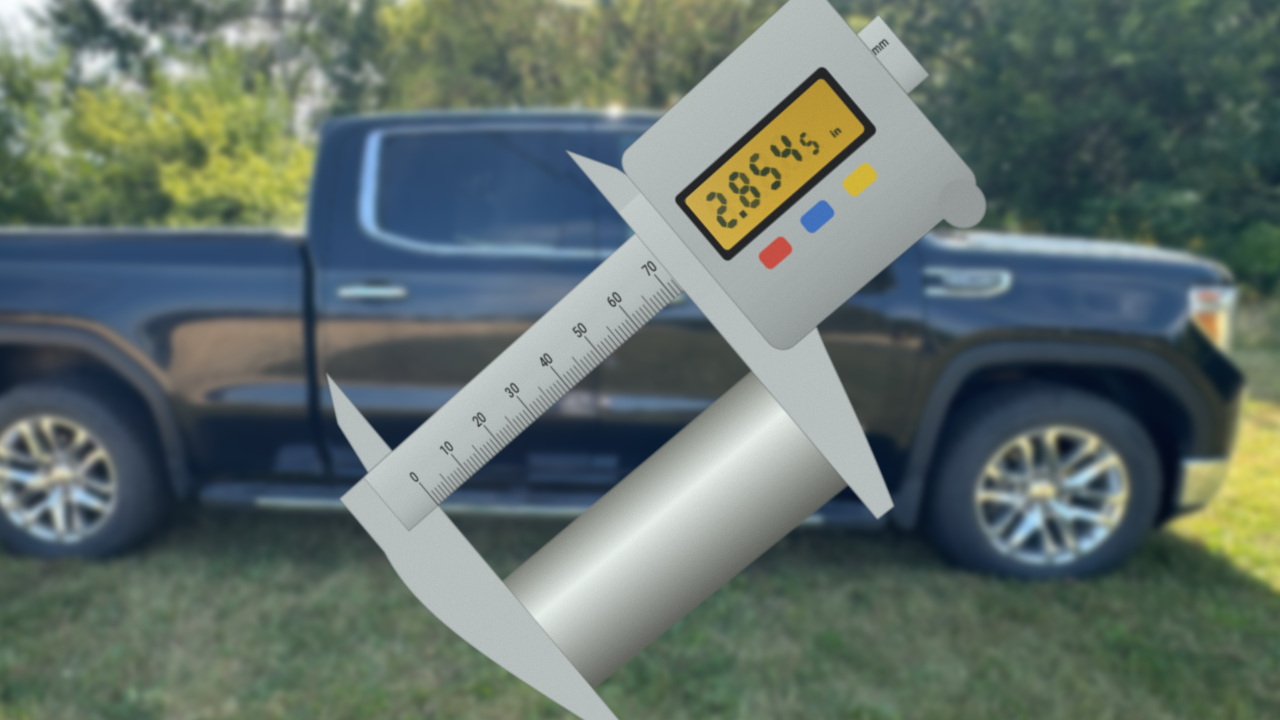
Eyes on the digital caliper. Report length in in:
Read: 2.8545 in
